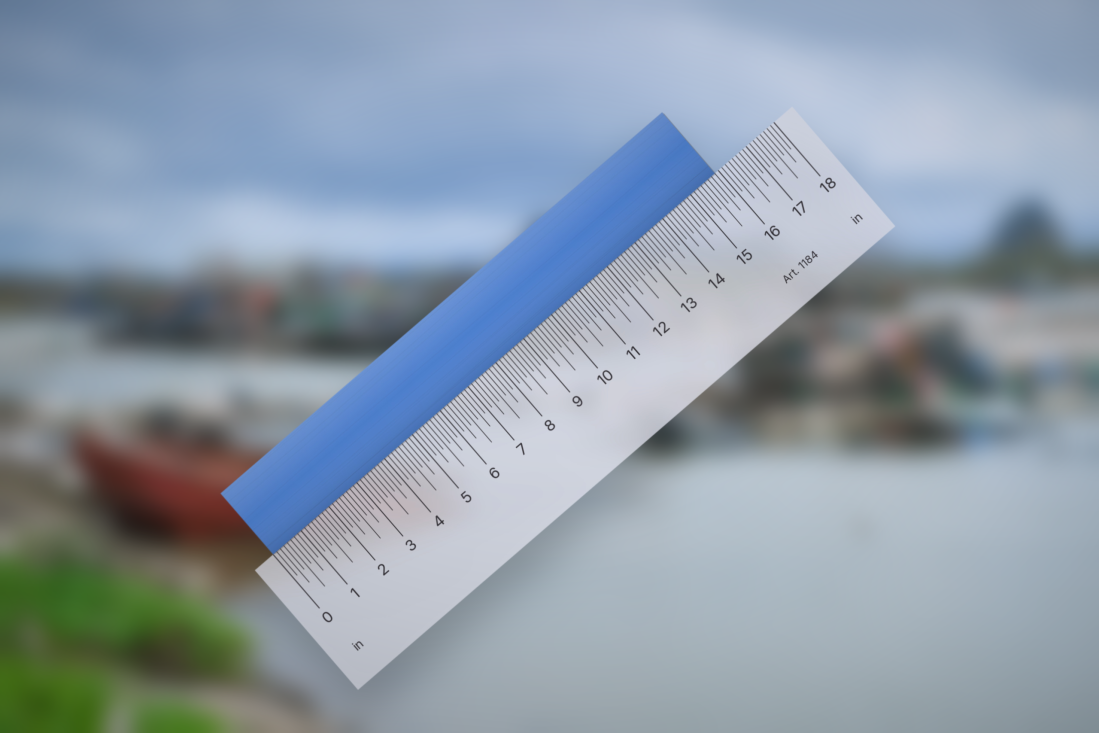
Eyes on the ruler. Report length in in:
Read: 15.875 in
